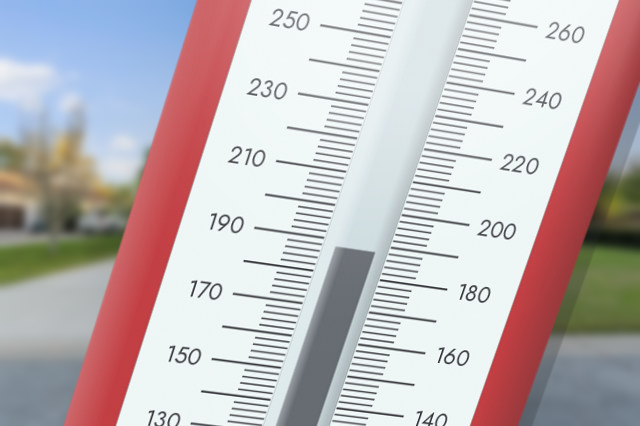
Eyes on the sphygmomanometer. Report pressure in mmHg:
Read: 188 mmHg
